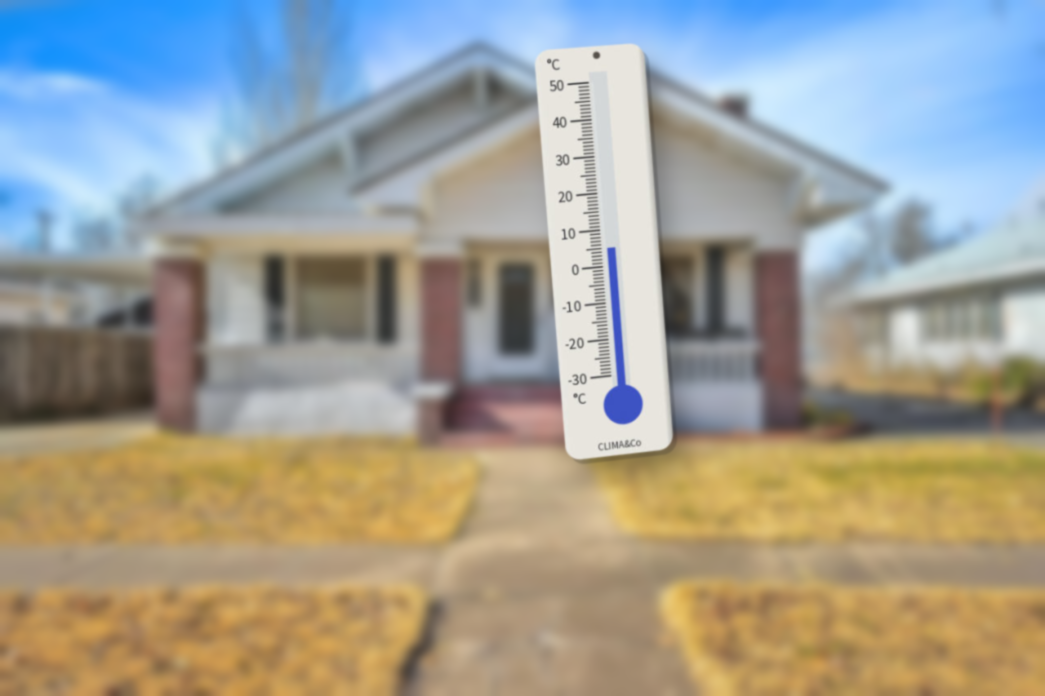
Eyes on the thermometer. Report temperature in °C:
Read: 5 °C
